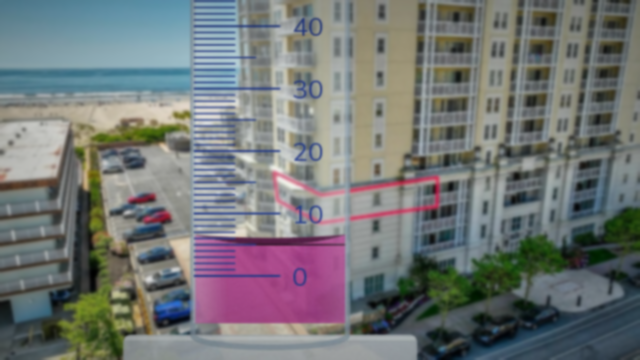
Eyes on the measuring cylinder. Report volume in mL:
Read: 5 mL
